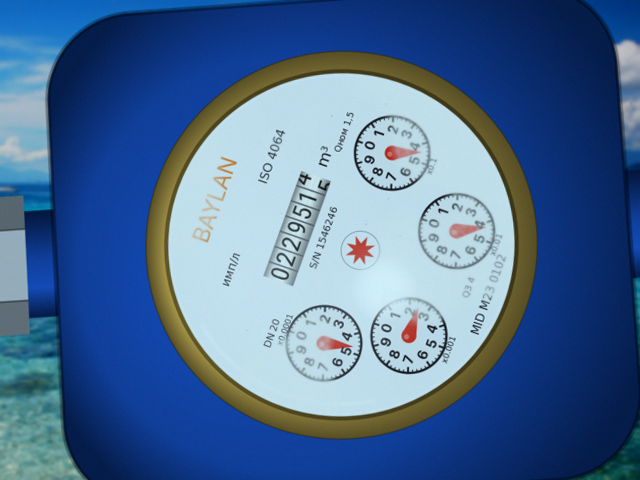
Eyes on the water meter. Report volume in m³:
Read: 229514.4424 m³
